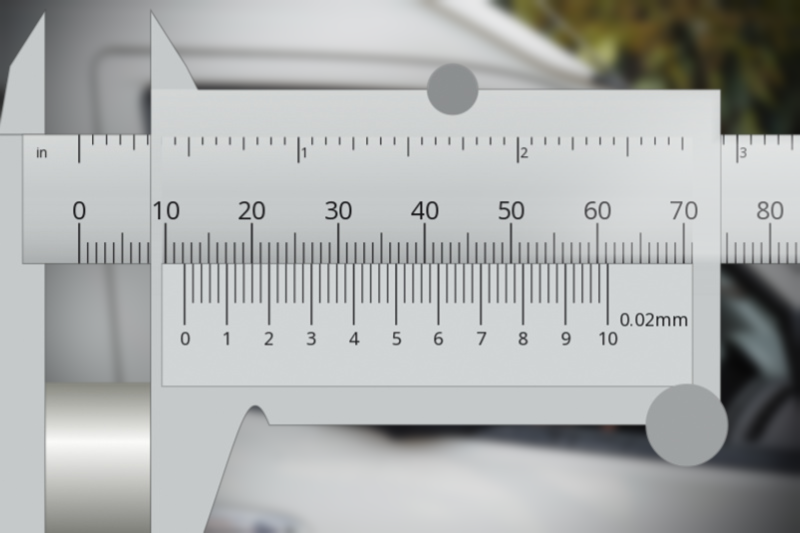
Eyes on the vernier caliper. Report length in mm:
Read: 12.2 mm
